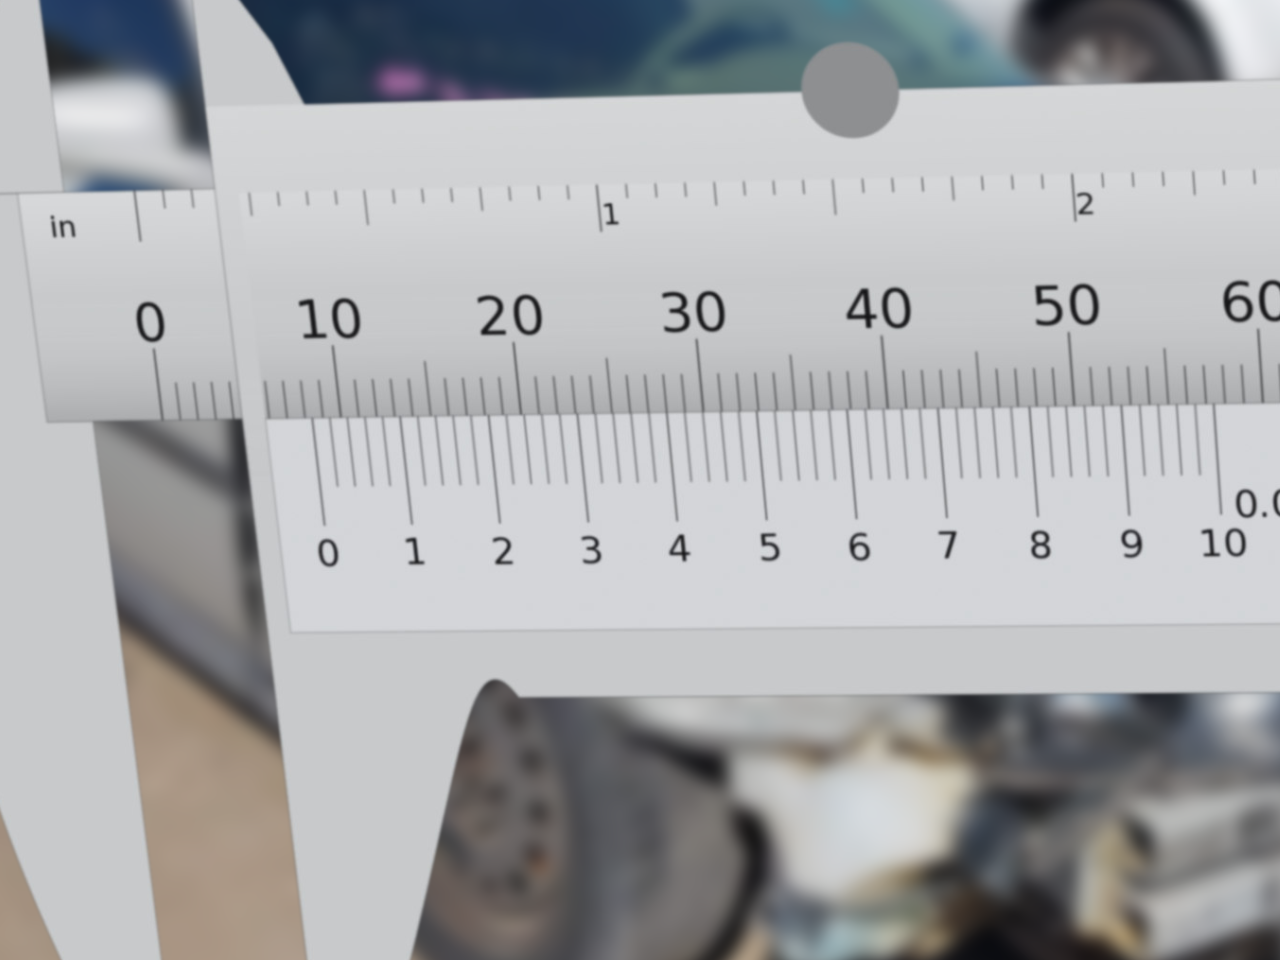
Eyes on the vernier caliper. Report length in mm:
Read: 8.4 mm
